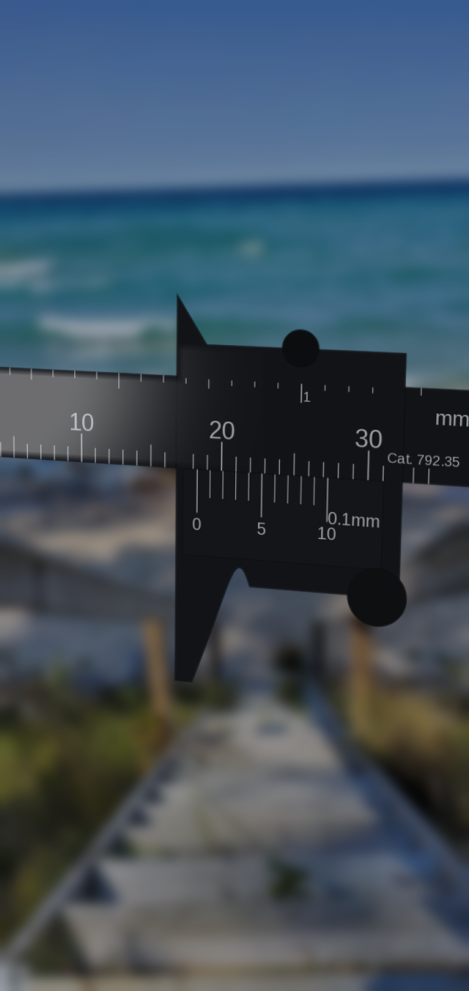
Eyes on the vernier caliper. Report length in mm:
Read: 18.3 mm
